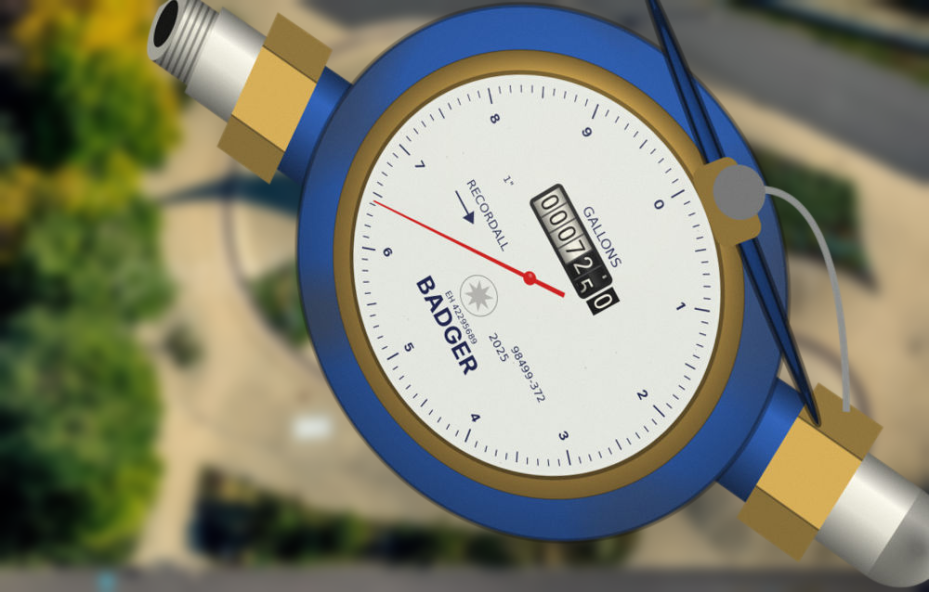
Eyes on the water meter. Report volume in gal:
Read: 7246.4 gal
